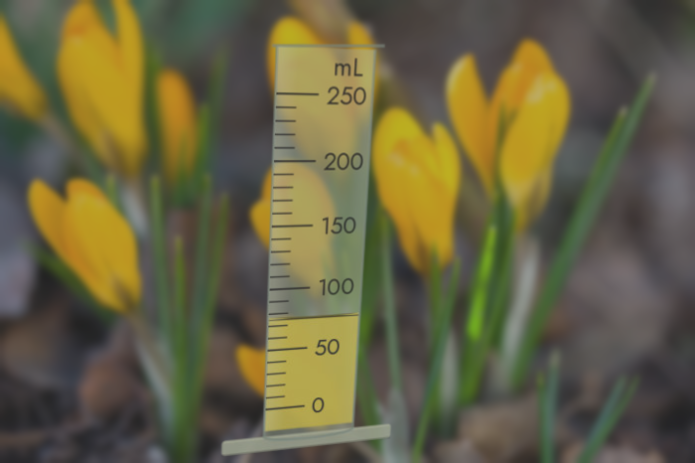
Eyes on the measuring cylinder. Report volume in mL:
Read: 75 mL
